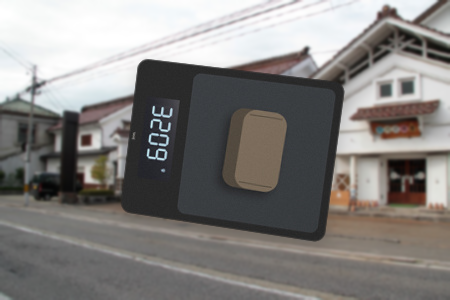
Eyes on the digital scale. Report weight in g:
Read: 3209 g
